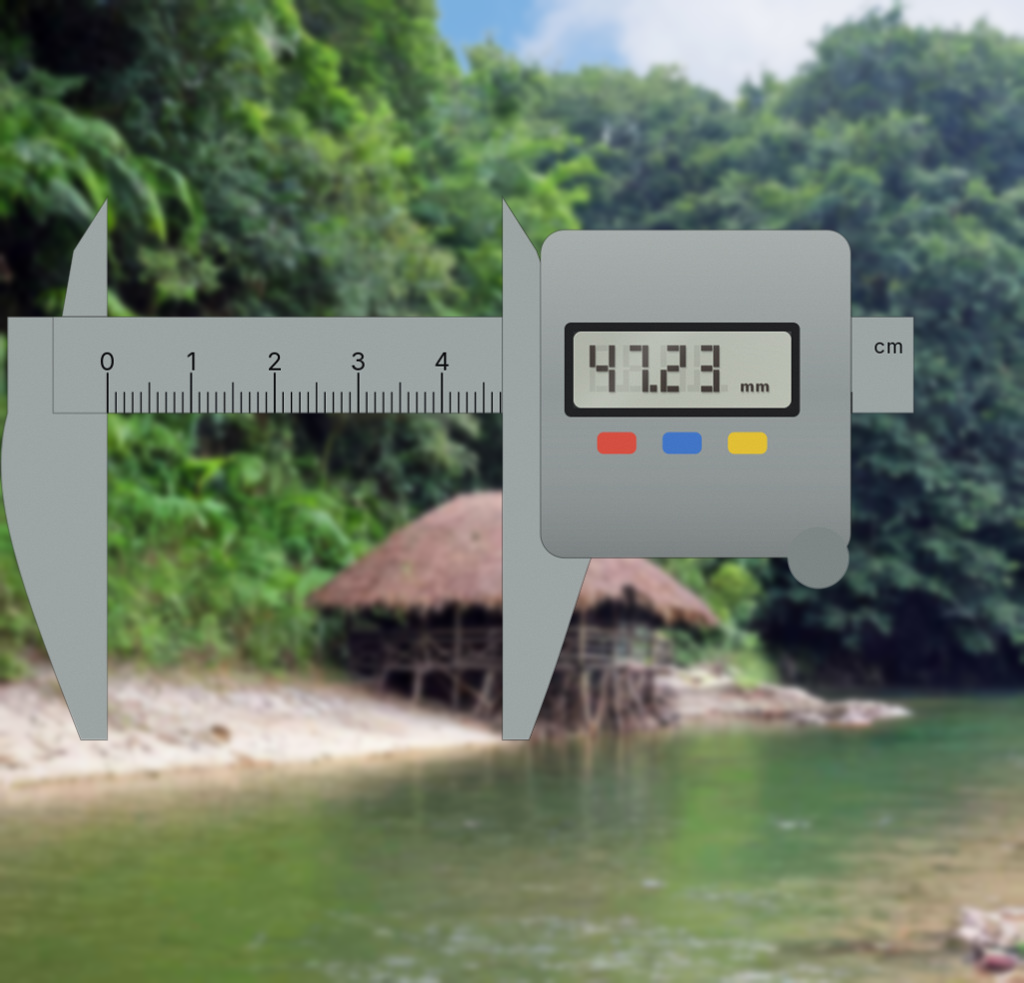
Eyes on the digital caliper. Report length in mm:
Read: 47.23 mm
